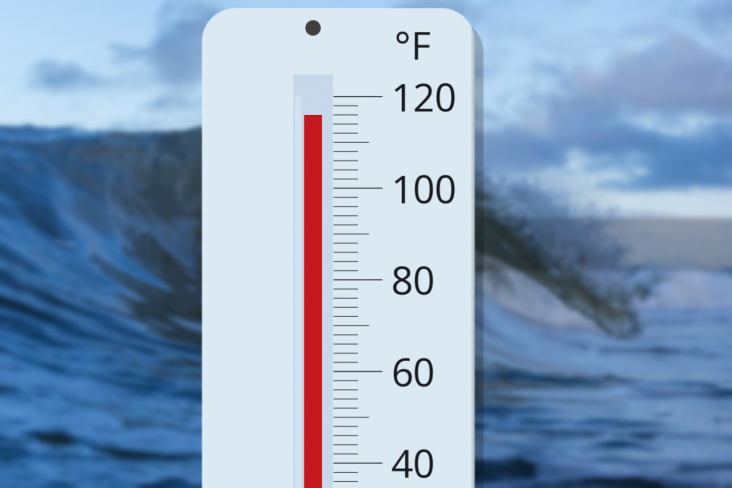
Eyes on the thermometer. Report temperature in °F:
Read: 116 °F
